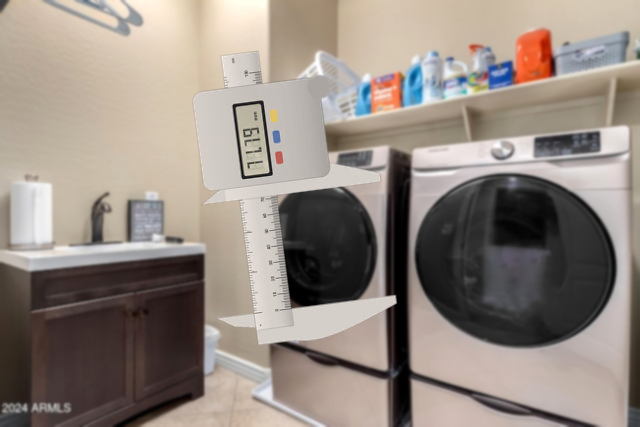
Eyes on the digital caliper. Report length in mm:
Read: 71.79 mm
